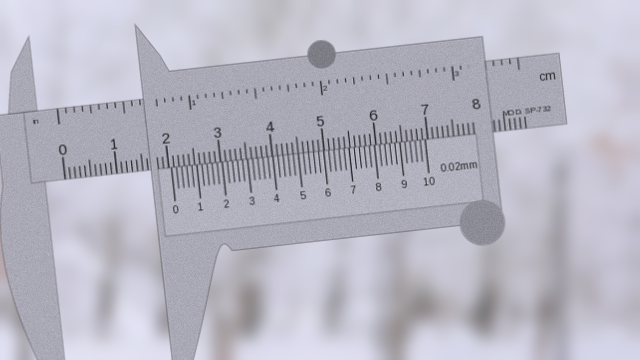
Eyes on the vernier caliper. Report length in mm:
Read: 20.5 mm
